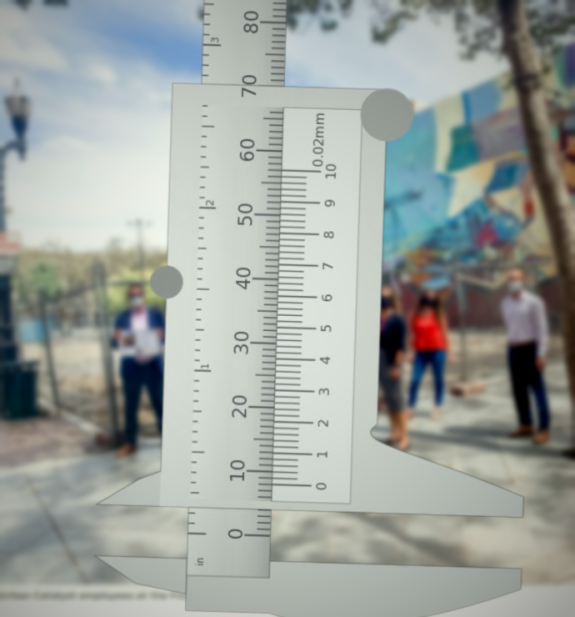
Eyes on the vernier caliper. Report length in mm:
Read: 8.0 mm
